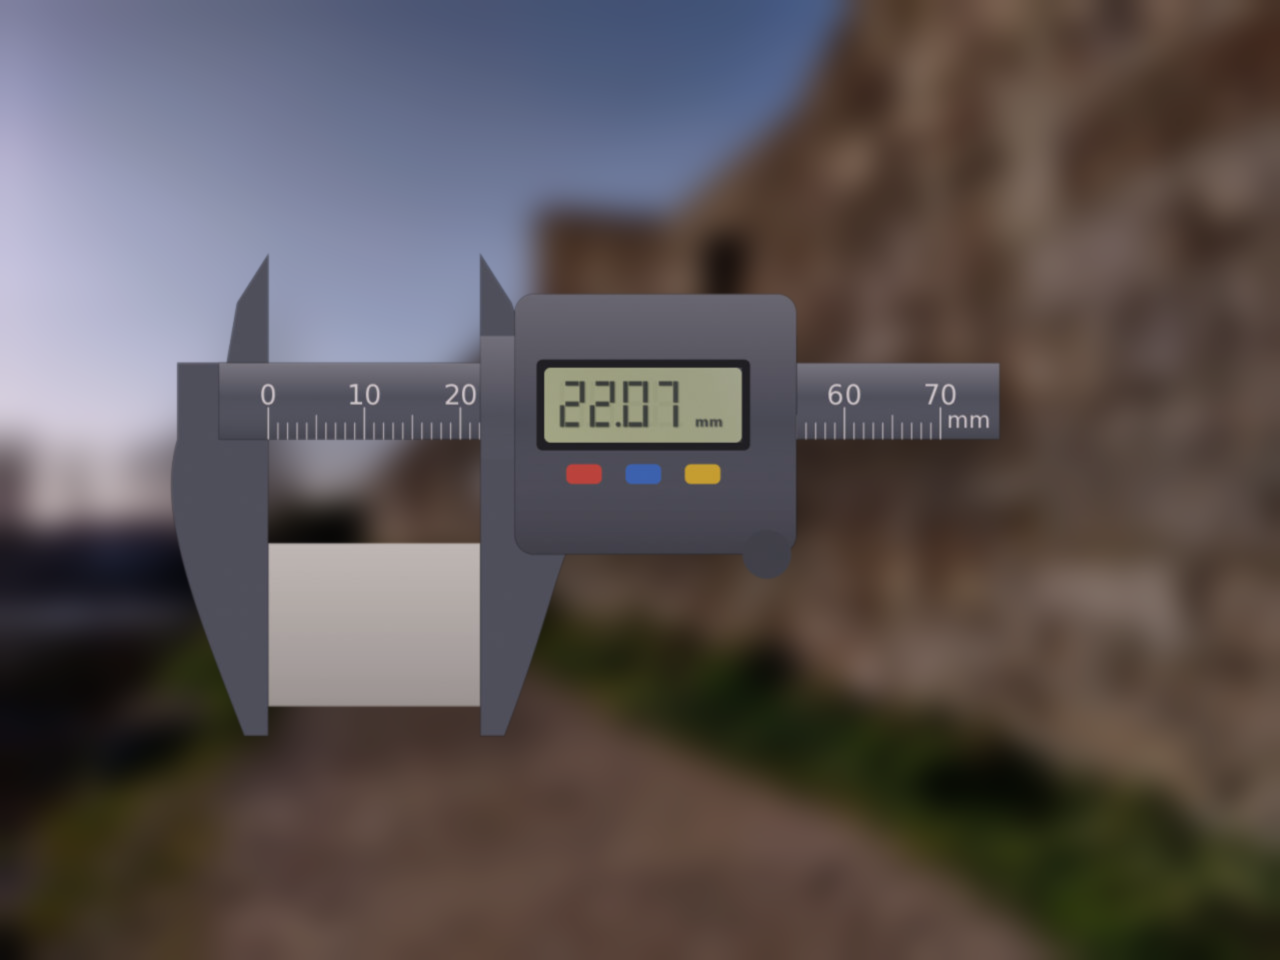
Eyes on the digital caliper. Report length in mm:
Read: 22.07 mm
